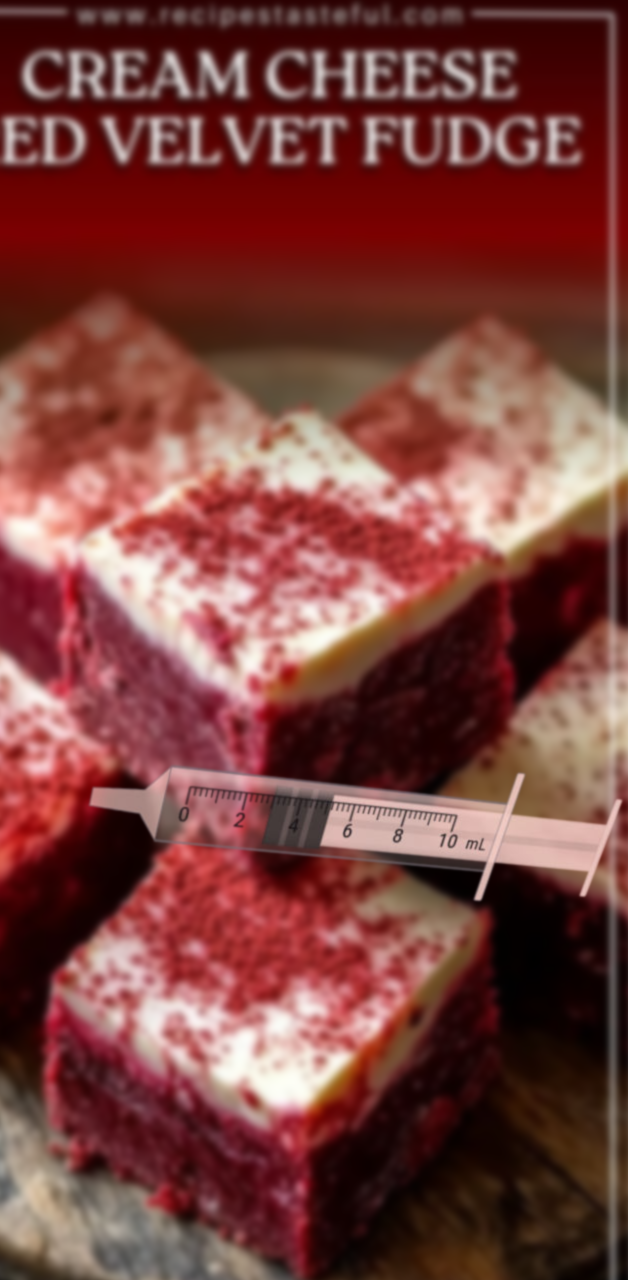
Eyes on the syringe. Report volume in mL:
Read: 3 mL
